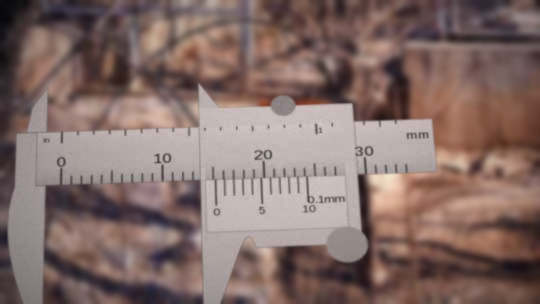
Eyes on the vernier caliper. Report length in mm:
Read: 15.2 mm
